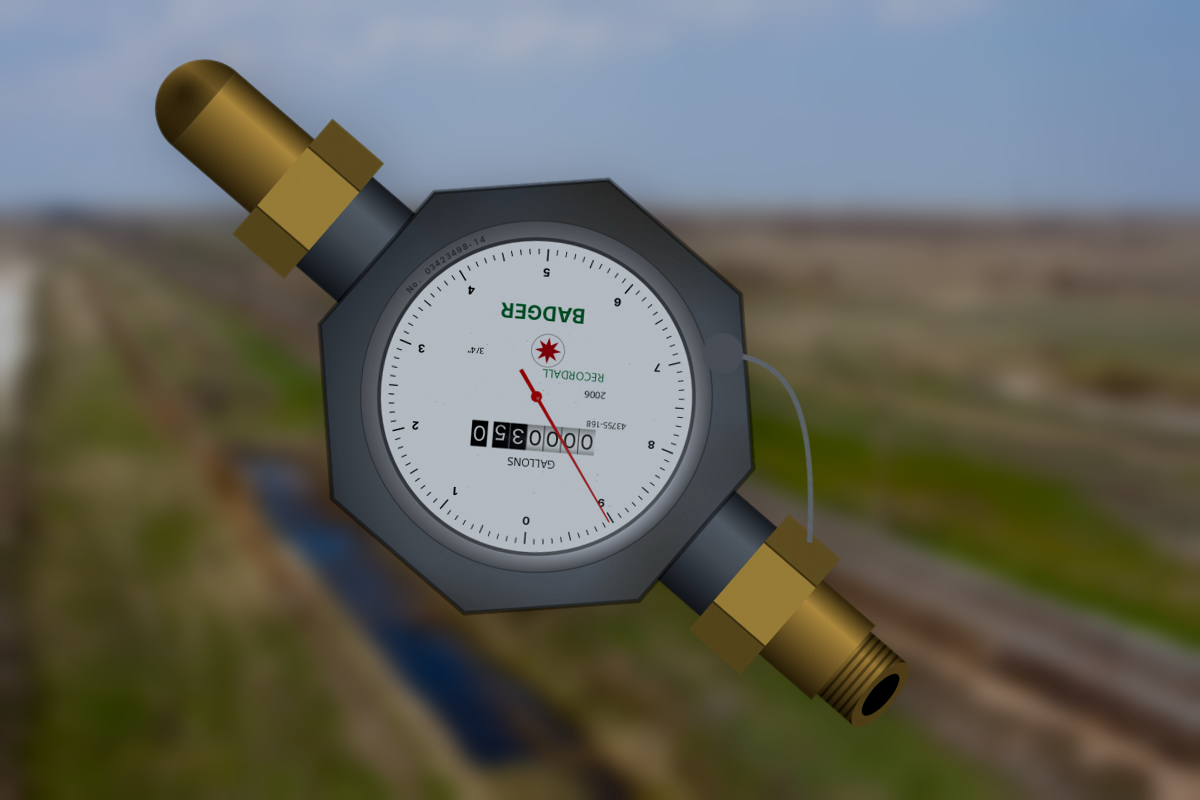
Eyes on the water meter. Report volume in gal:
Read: 349.0 gal
